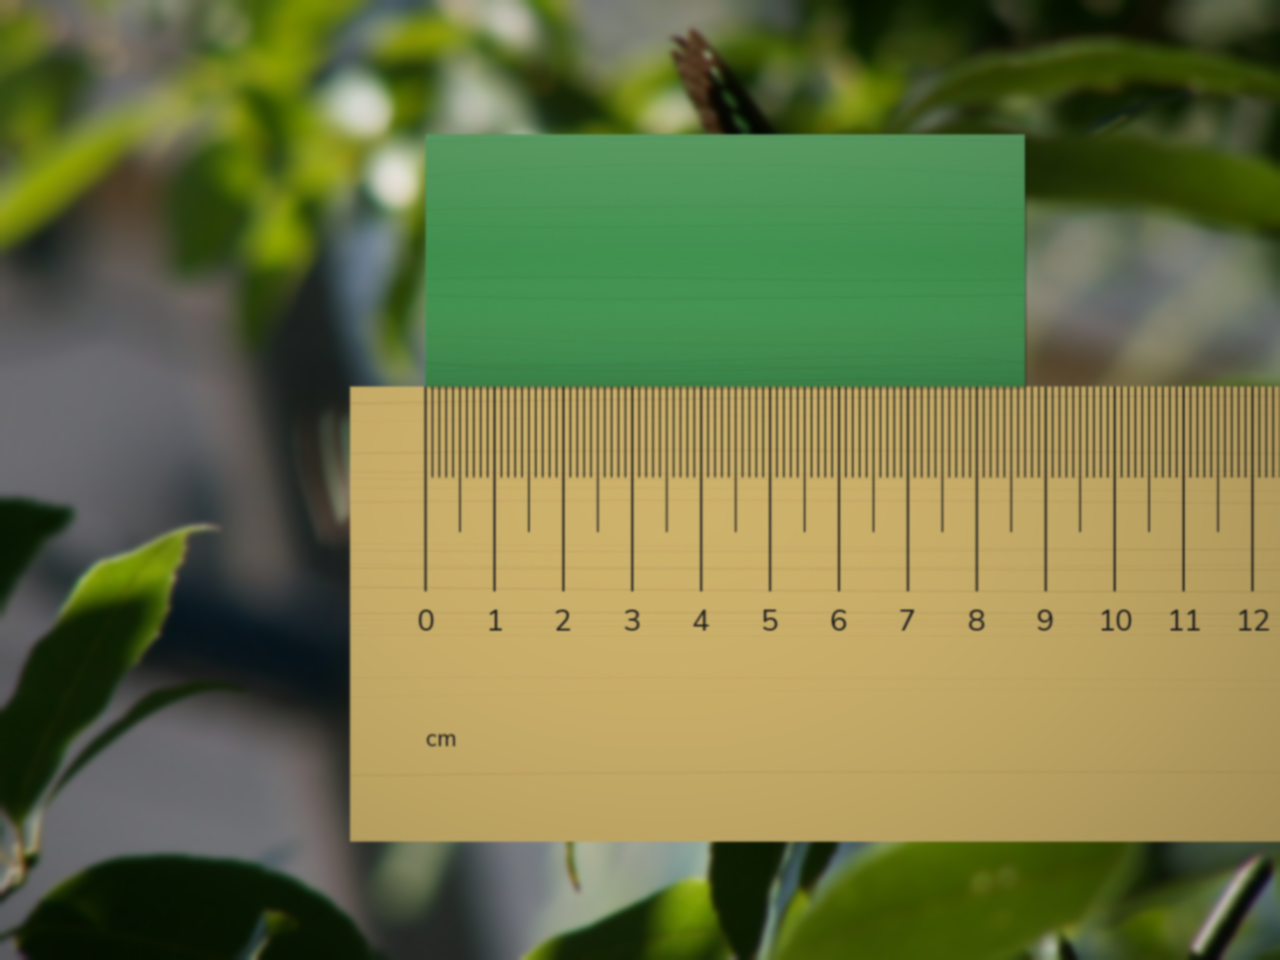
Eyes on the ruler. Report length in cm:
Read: 8.7 cm
